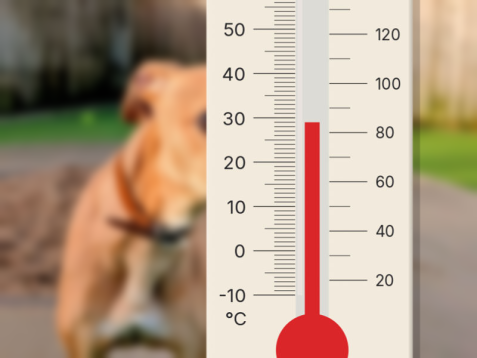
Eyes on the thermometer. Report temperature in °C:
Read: 29 °C
